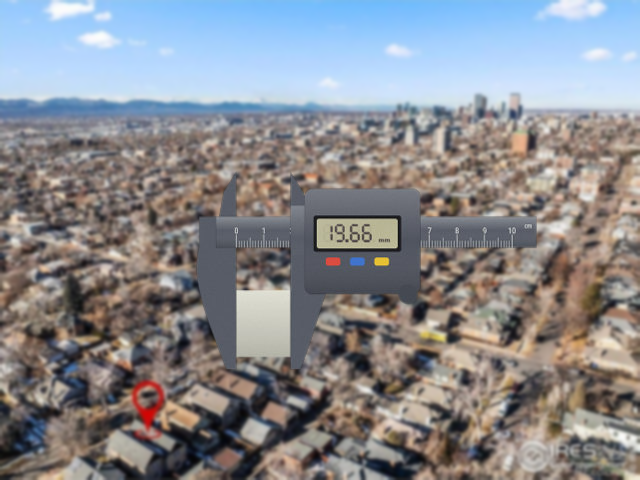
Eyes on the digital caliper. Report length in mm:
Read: 19.66 mm
